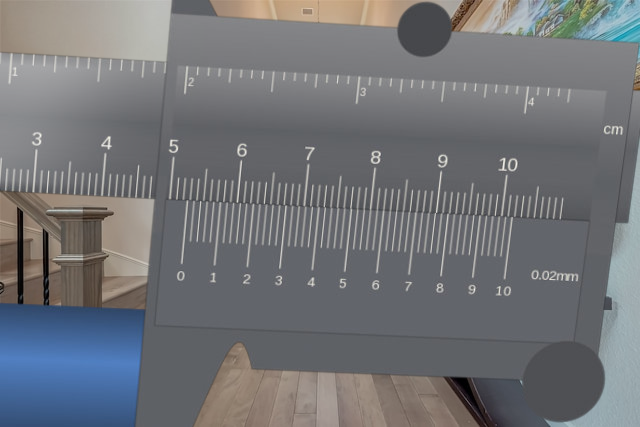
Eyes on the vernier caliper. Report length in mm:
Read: 52.6 mm
